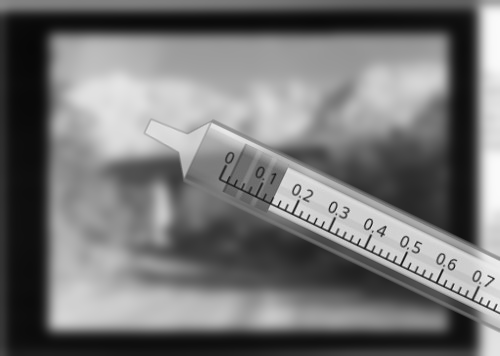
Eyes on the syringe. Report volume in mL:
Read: 0.02 mL
